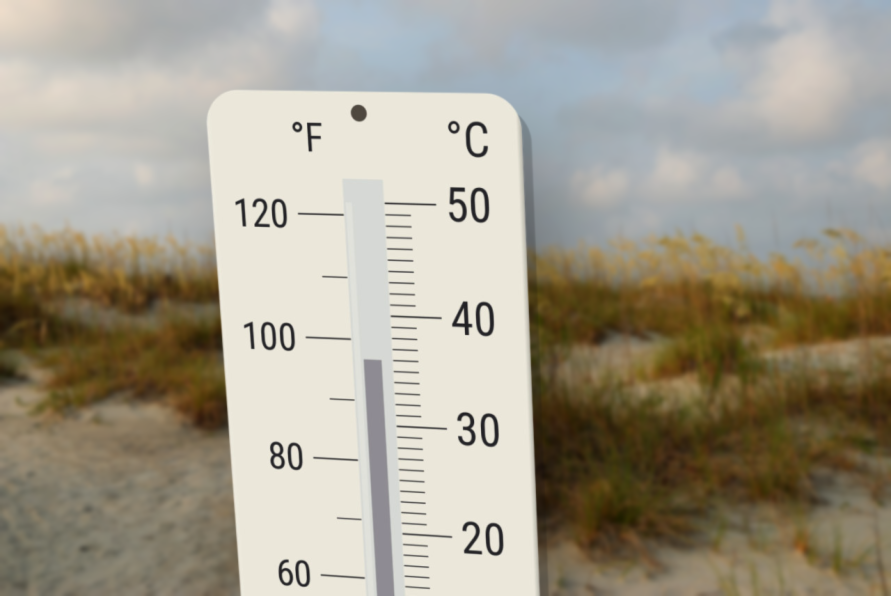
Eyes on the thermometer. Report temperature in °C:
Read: 36 °C
